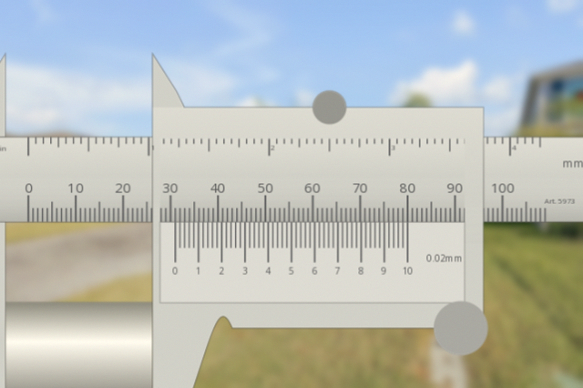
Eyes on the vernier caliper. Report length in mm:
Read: 31.0 mm
